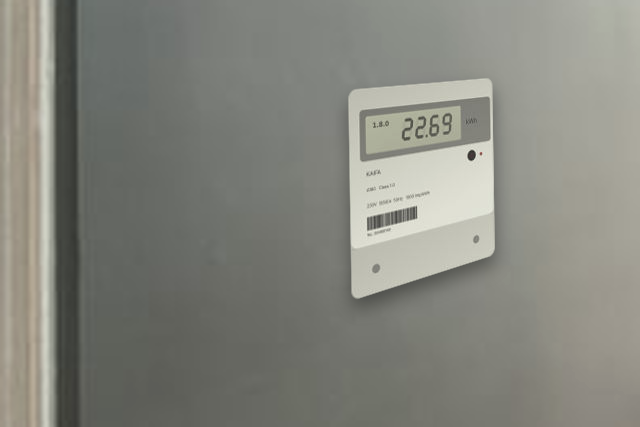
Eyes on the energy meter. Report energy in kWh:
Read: 22.69 kWh
